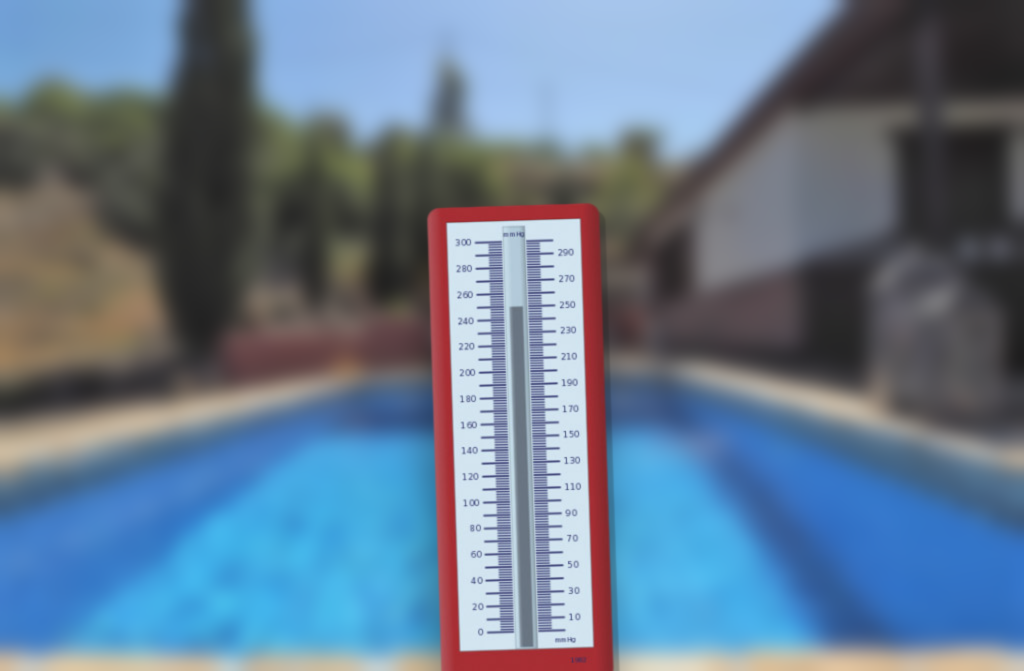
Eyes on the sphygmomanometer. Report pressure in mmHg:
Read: 250 mmHg
